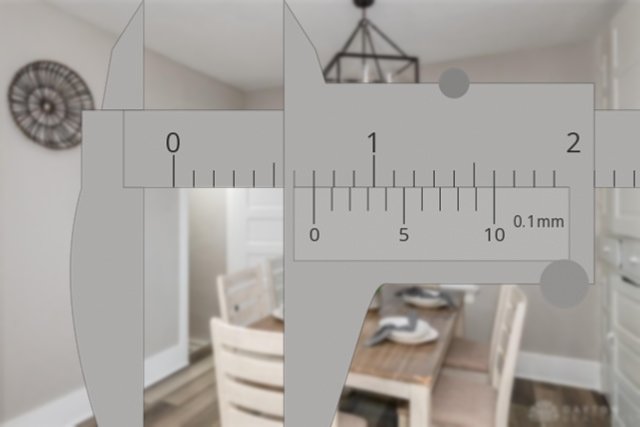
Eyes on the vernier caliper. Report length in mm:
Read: 7.0 mm
